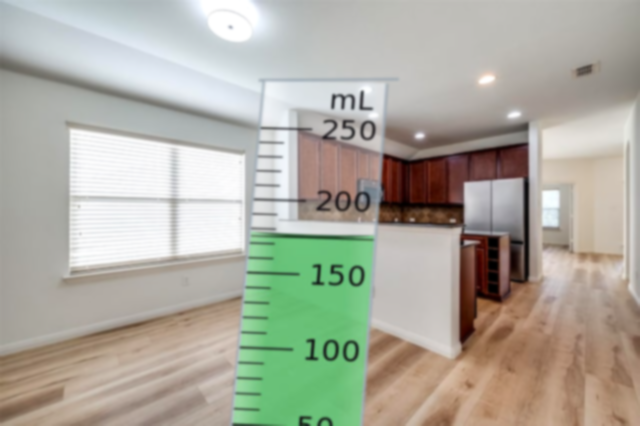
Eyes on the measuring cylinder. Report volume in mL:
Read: 175 mL
